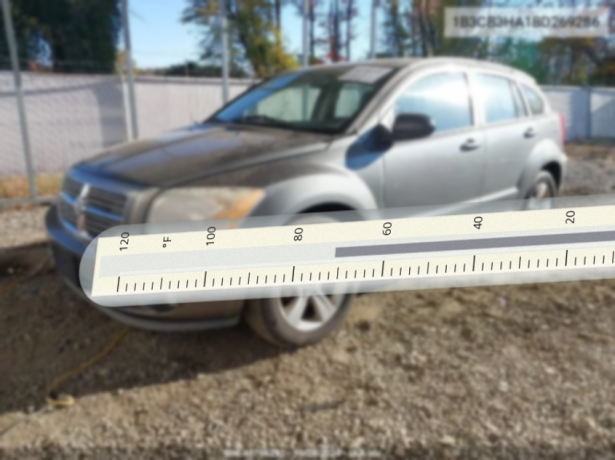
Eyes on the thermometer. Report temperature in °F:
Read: 71 °F
